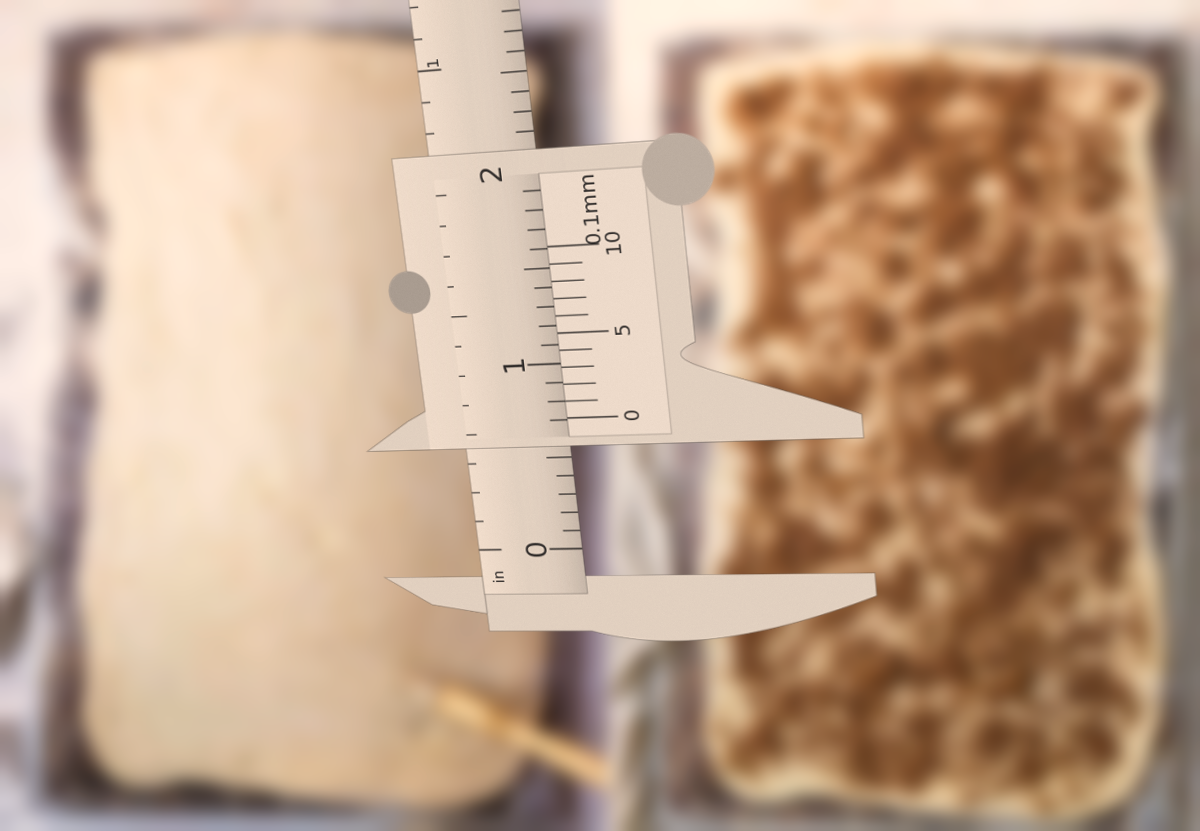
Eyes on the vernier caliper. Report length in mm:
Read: 7.1 mm
